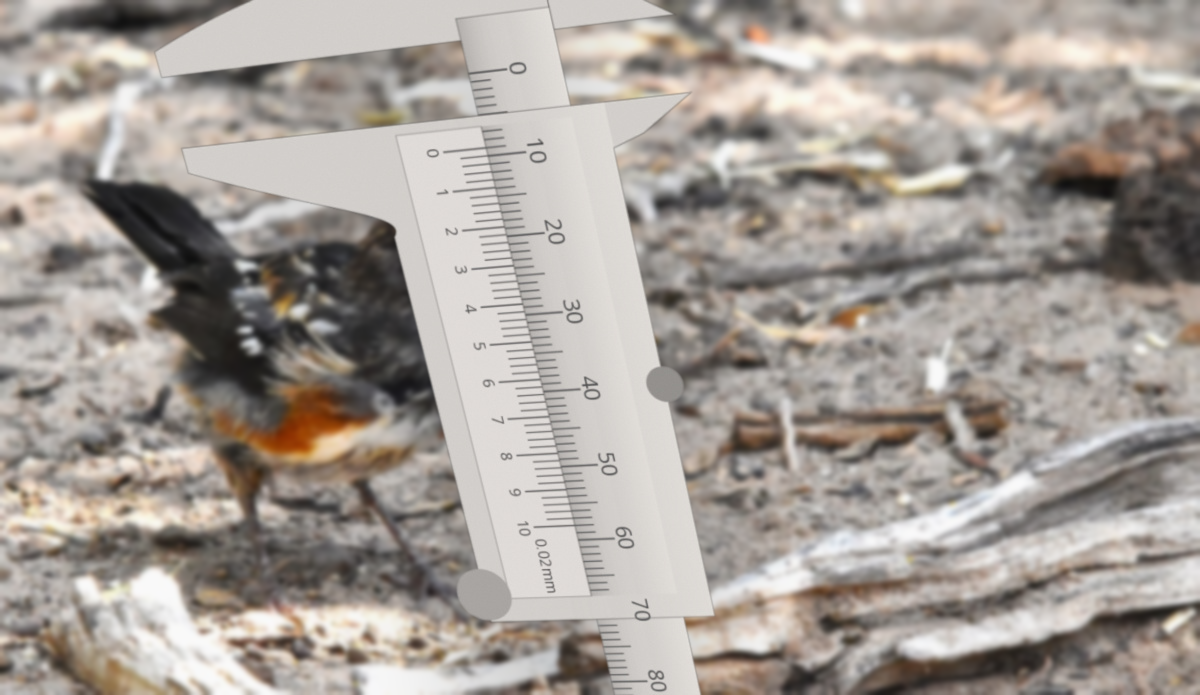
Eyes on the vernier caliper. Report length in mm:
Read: 9.0 mm
